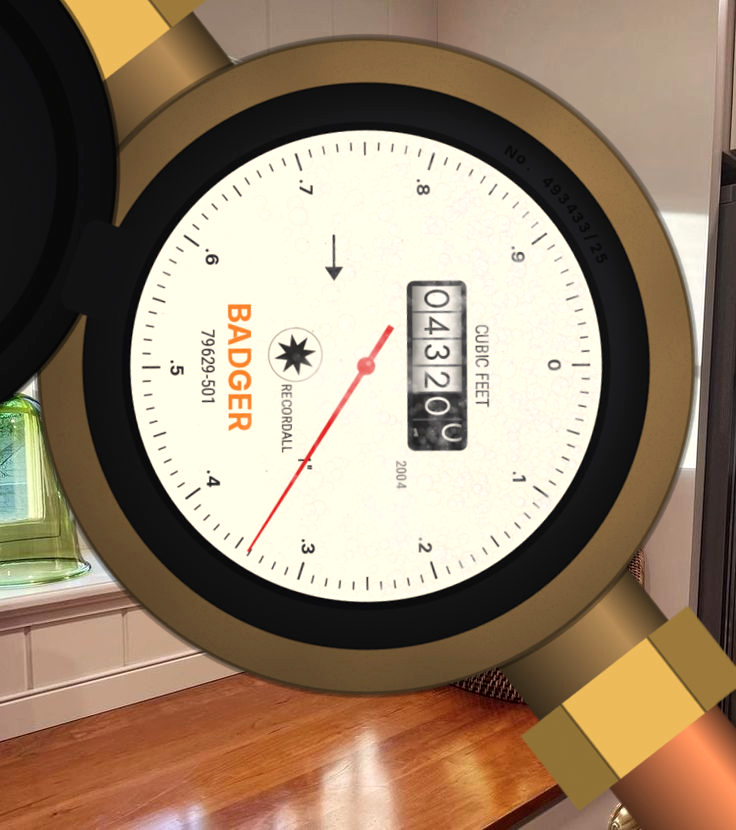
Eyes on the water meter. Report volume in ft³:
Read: 43200.34 ft³
